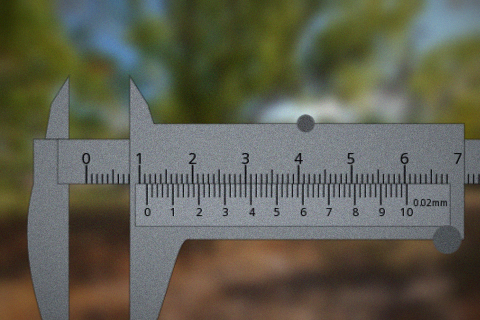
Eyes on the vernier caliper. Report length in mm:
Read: 11.4 mm
